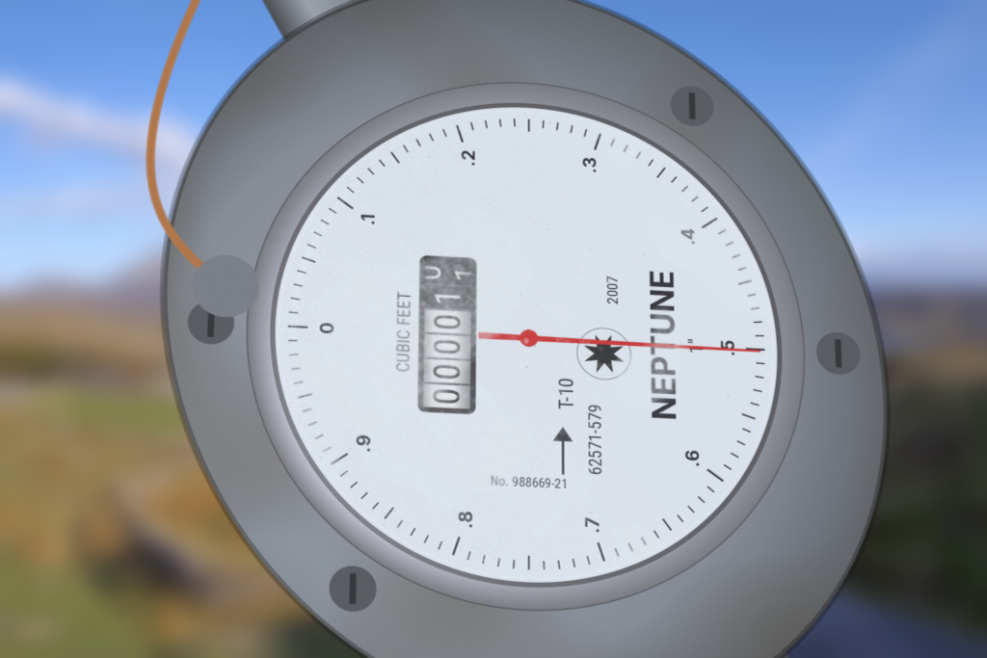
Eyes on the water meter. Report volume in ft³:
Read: 10.50 ft³
